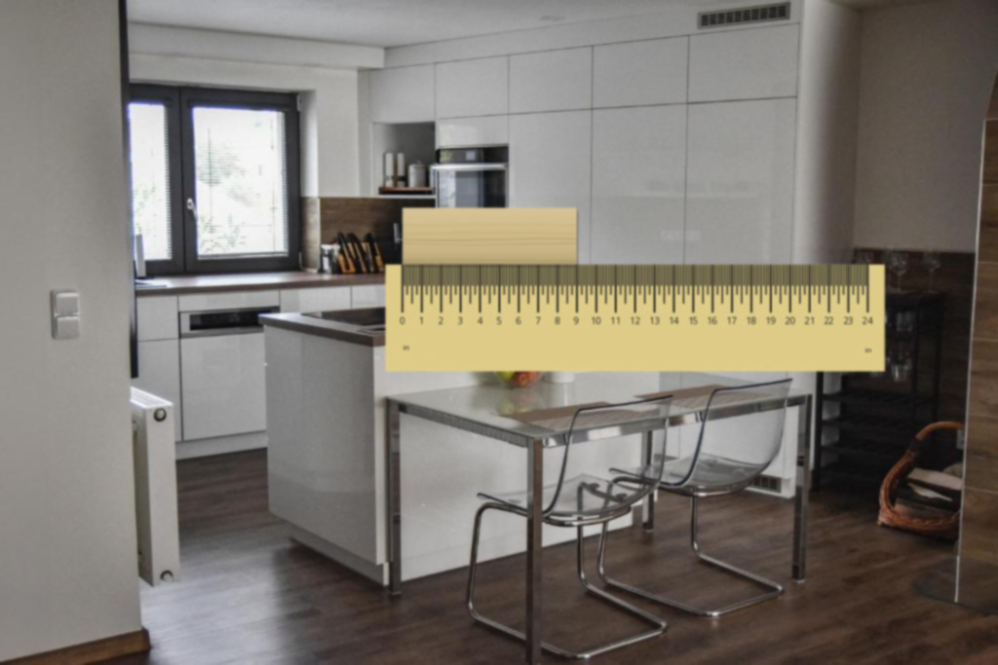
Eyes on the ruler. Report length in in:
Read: 9 in
